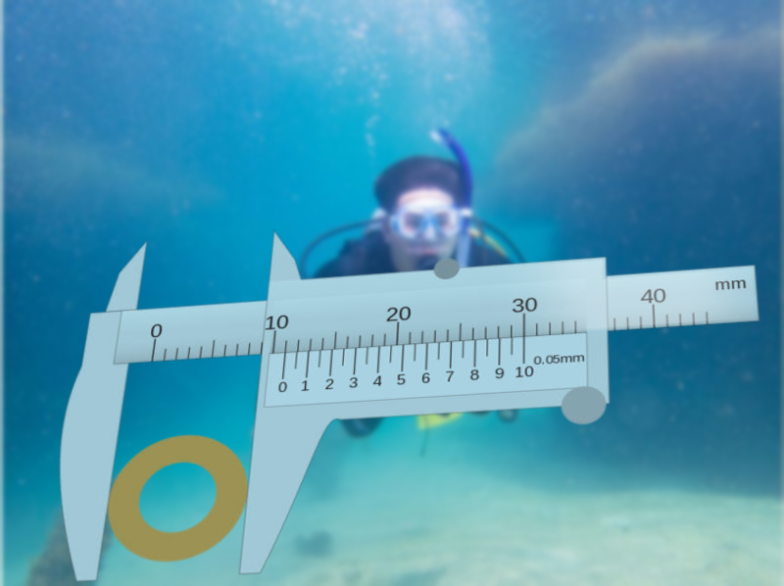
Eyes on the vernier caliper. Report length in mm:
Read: 11.0 mm
